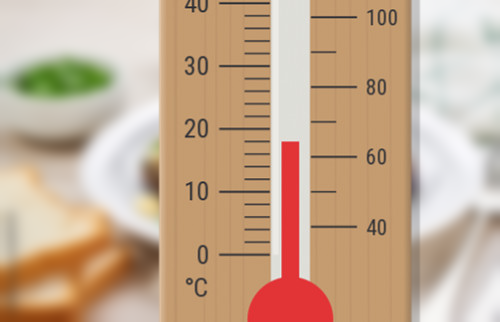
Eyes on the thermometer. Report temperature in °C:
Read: 18 °C
